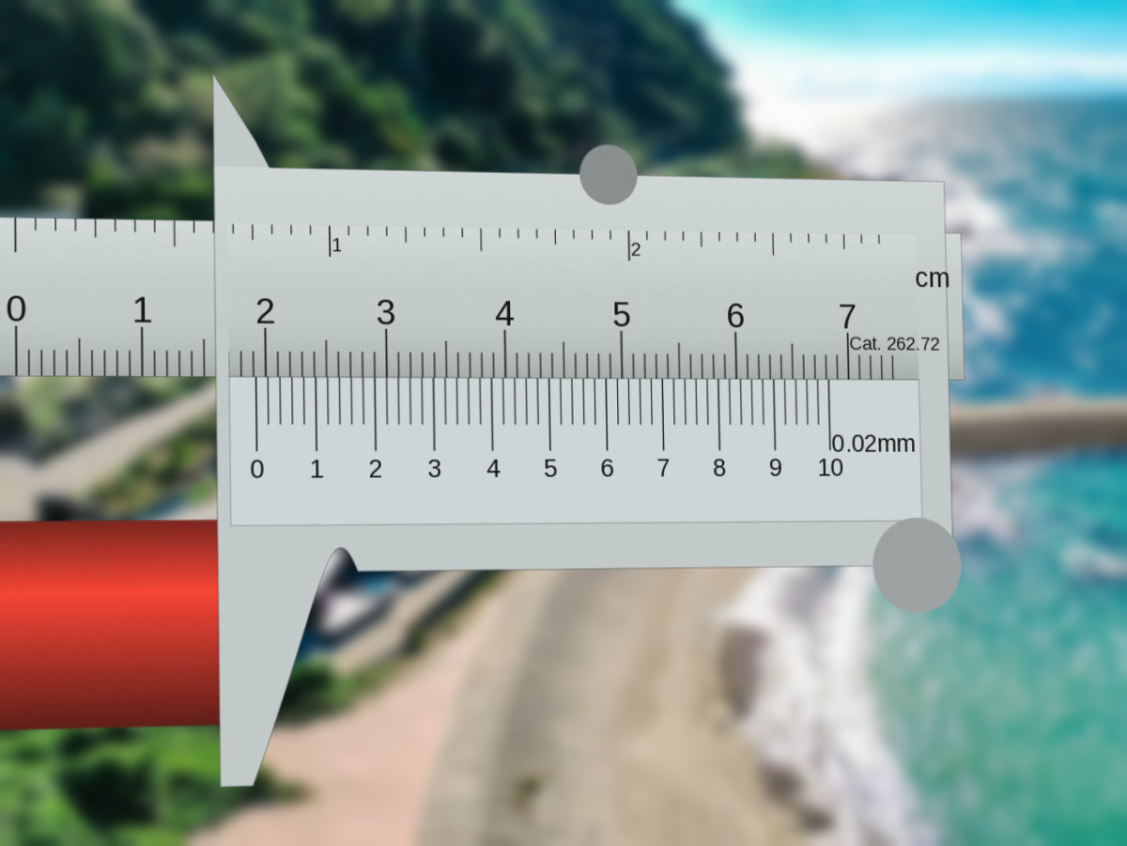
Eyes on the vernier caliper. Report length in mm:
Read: 19.2 mm
